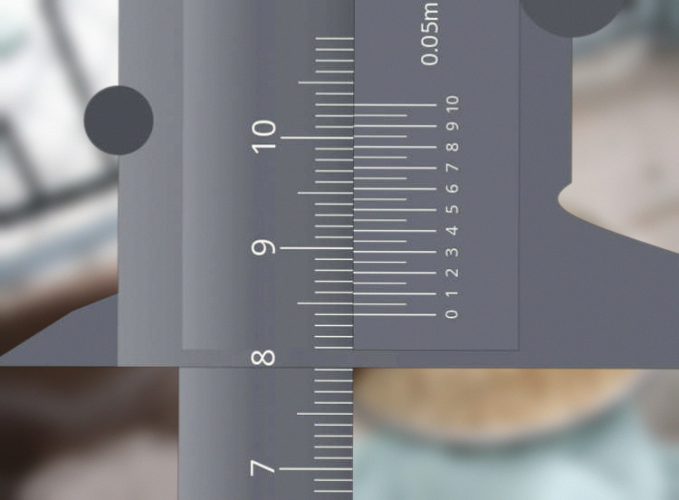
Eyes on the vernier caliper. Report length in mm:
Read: 84.0 mm
